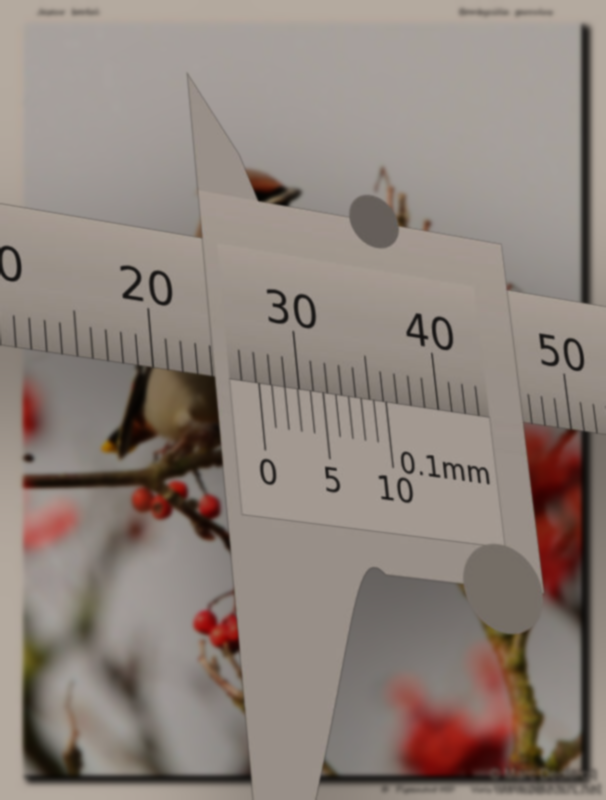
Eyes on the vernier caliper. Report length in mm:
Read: 27.2 mm
